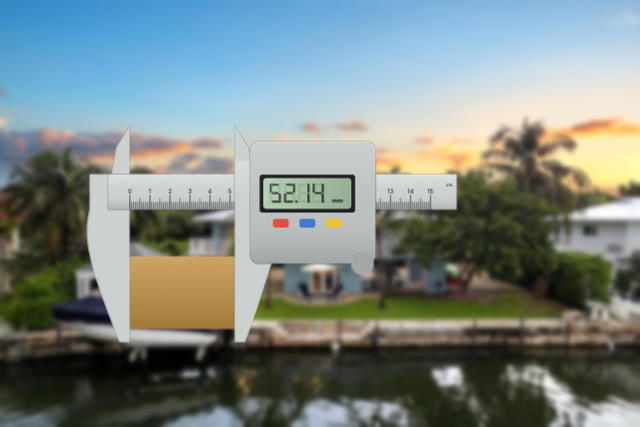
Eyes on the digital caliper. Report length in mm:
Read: 52.14 mm
